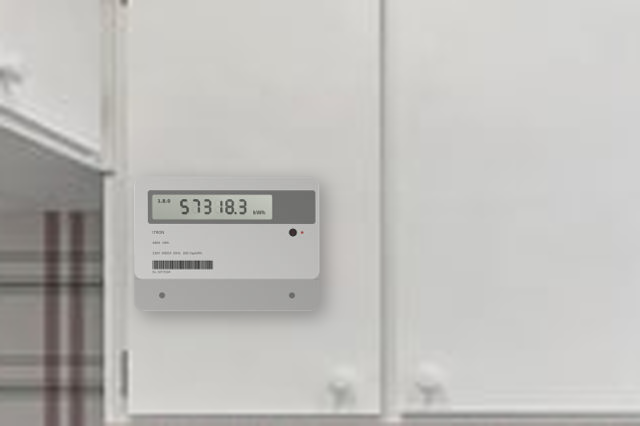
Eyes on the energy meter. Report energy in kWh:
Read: 57318.3 kWh
